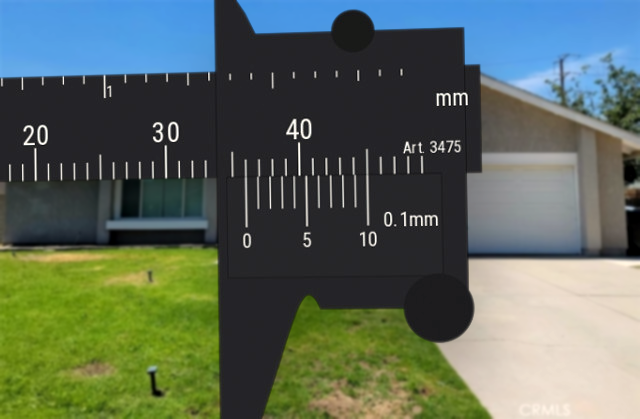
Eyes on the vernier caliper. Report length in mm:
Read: 36.0 mm
